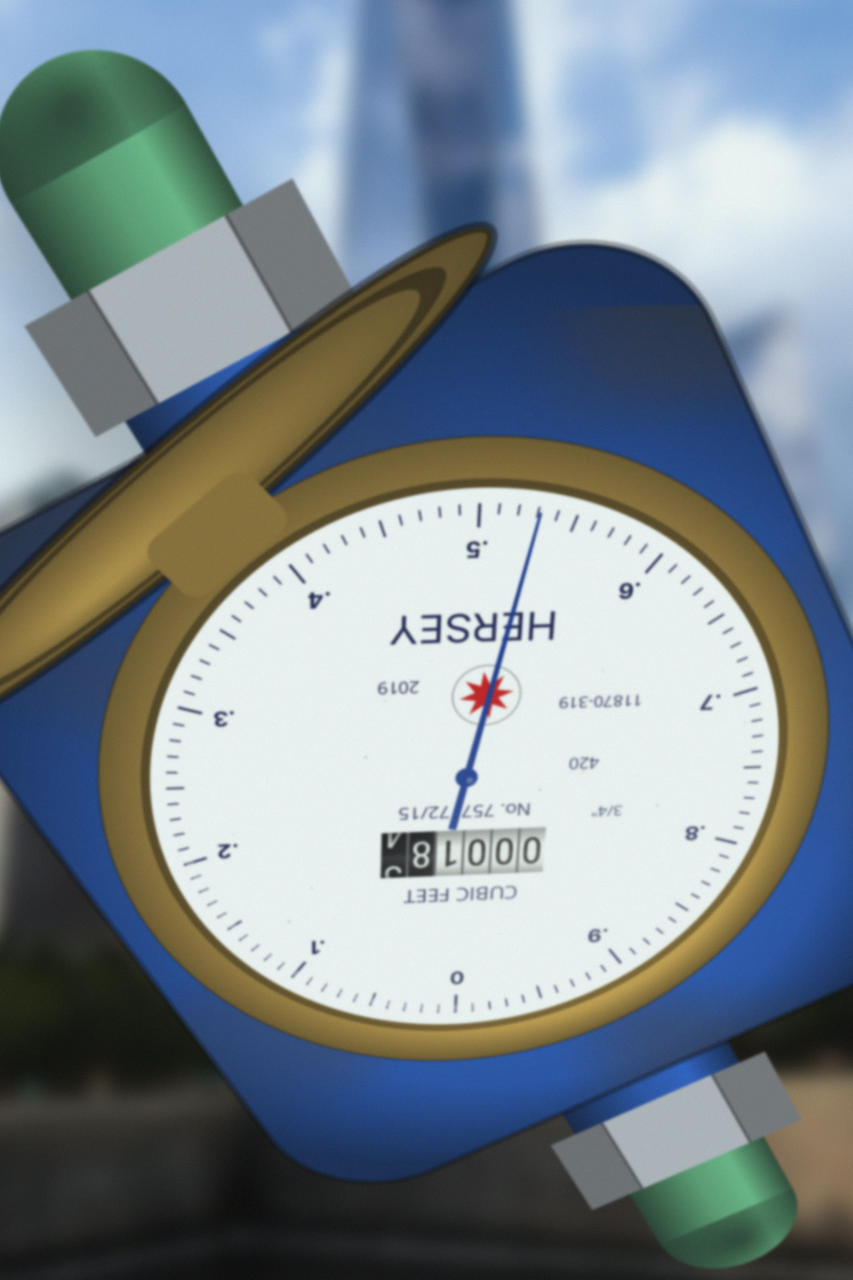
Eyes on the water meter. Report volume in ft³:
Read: 183.53 ft³
